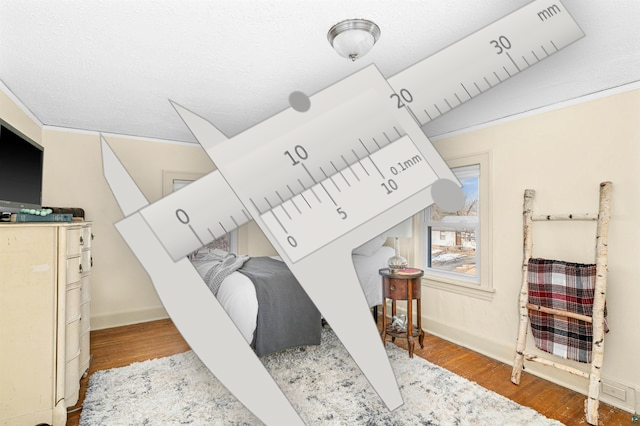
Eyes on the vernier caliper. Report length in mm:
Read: 5.8 mm
